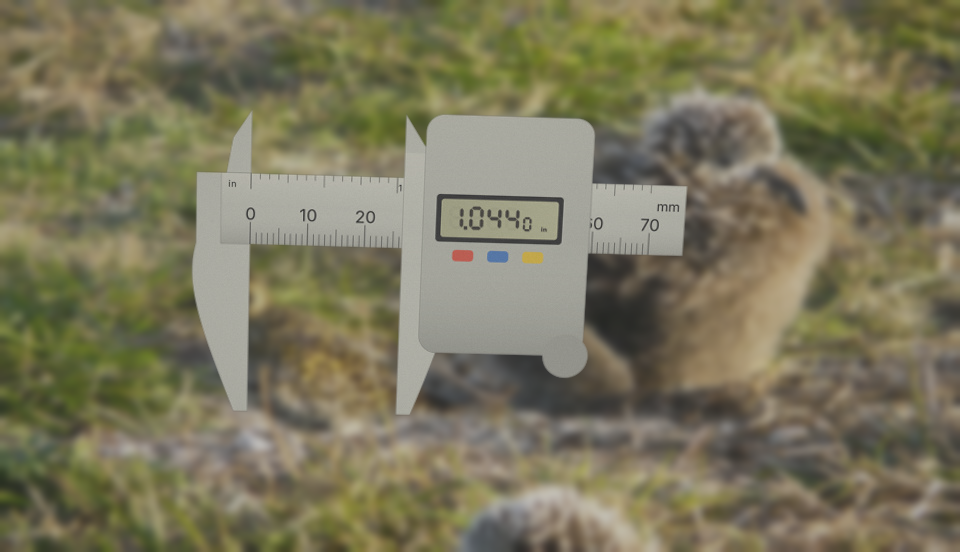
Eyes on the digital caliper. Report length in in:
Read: 1.0440 in
